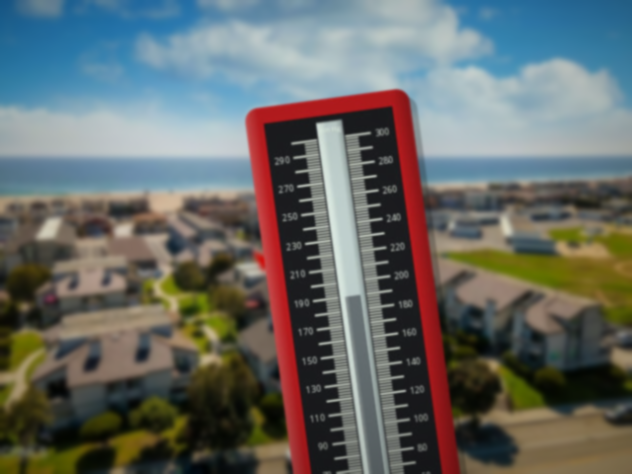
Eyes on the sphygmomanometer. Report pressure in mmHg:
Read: 190 mmHg
